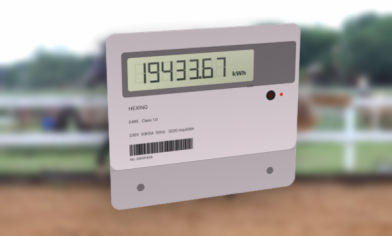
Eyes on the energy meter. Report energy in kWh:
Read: 19433.67 kWh
